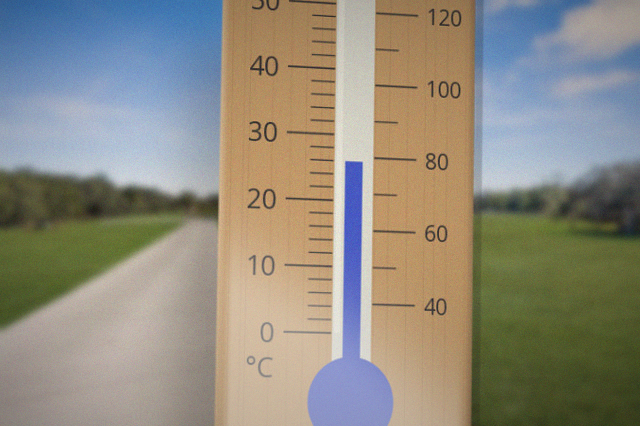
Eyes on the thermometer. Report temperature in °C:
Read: 26 °C
